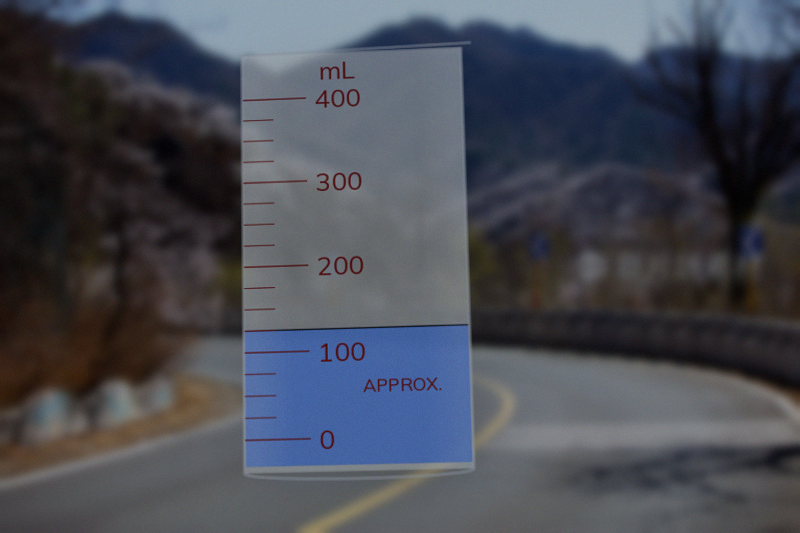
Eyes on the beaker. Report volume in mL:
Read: 125 mL
